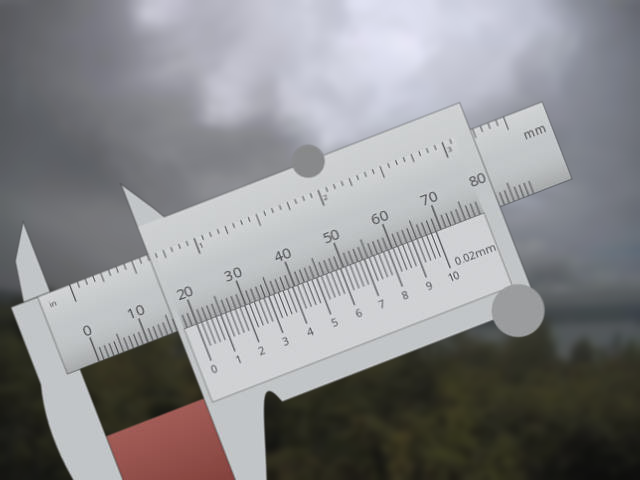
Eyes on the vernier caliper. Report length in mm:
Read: 20.0 mm
